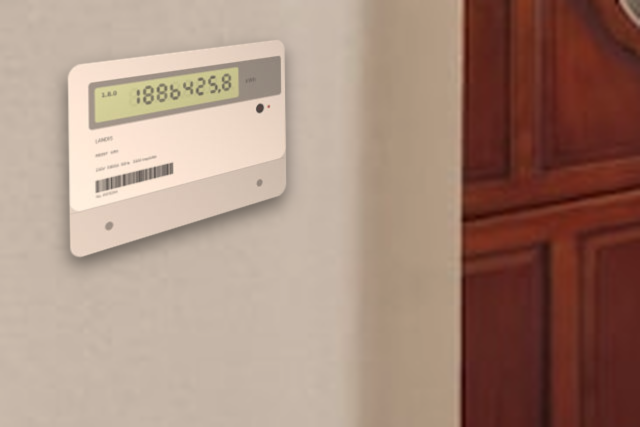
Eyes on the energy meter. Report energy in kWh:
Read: 1886425.8 kWh
